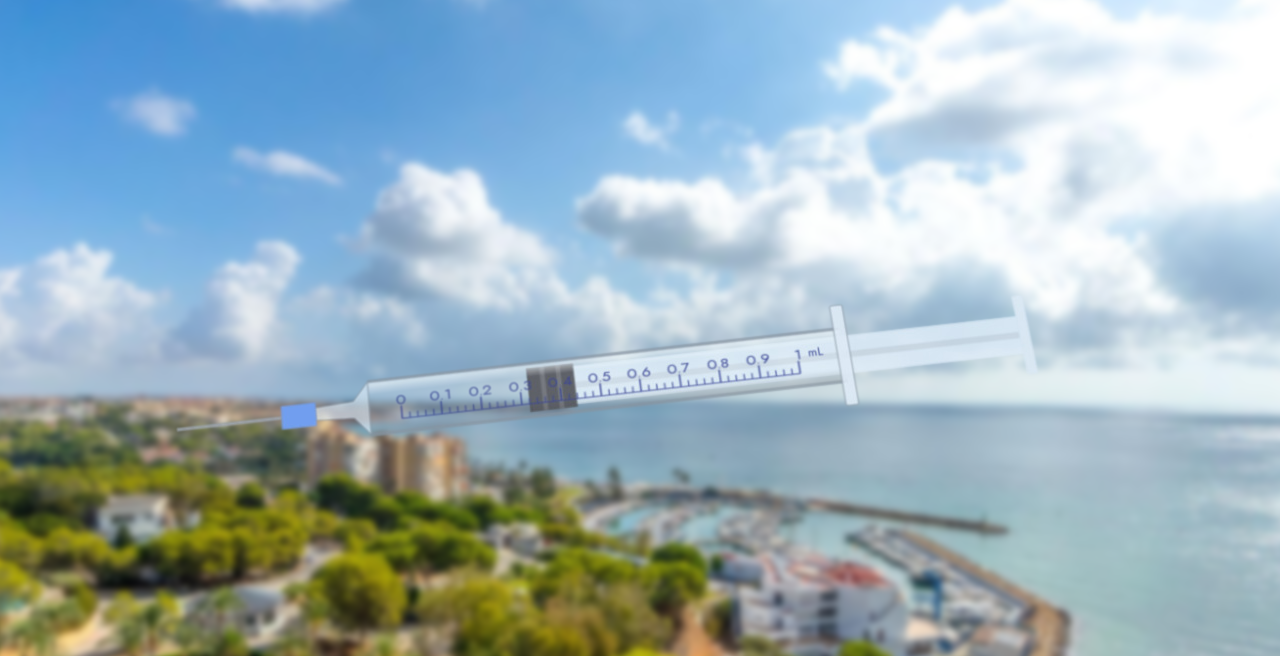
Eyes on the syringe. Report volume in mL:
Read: 0.32 mL
